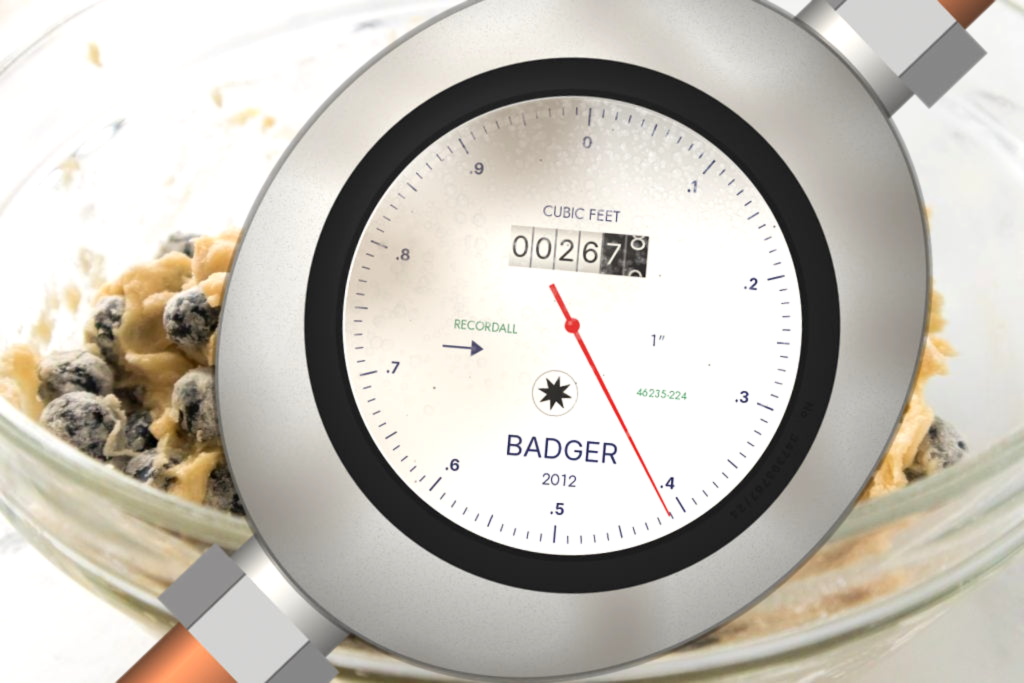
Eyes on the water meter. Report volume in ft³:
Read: 2678.41 ft³
